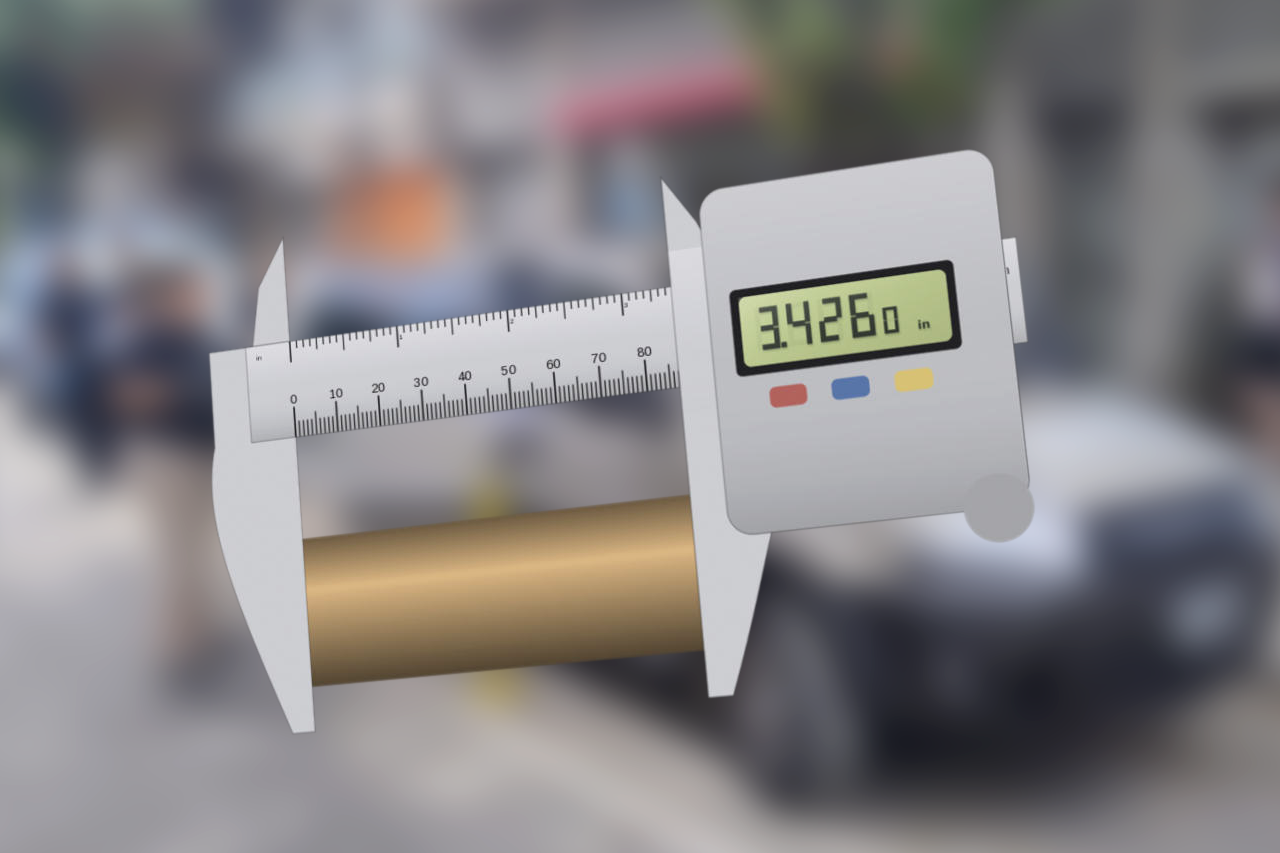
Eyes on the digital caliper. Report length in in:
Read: 3.4260 in
